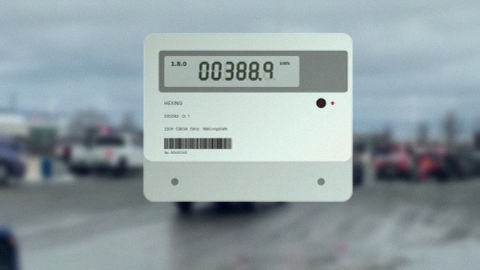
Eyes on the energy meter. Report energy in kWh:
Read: 388.9 kWh
